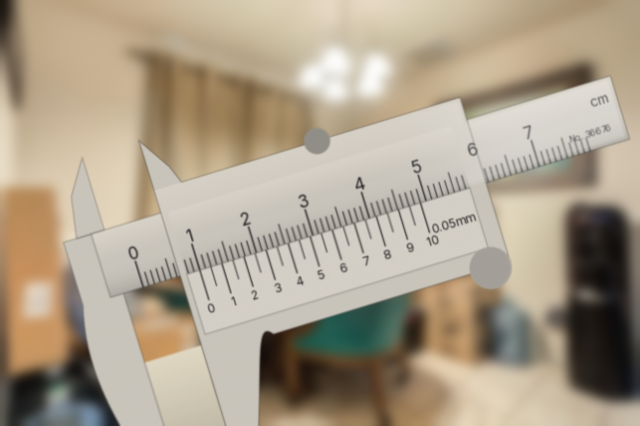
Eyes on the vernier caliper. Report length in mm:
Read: 10.0 mm
